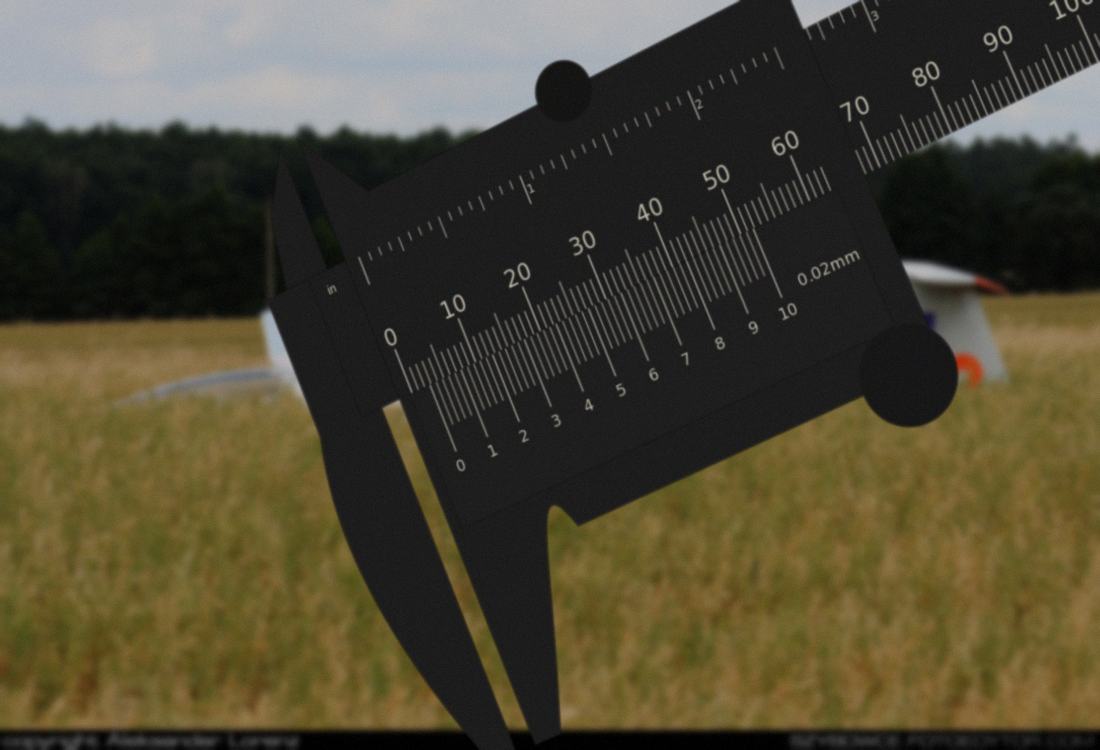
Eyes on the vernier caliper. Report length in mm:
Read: 2.8 mm
